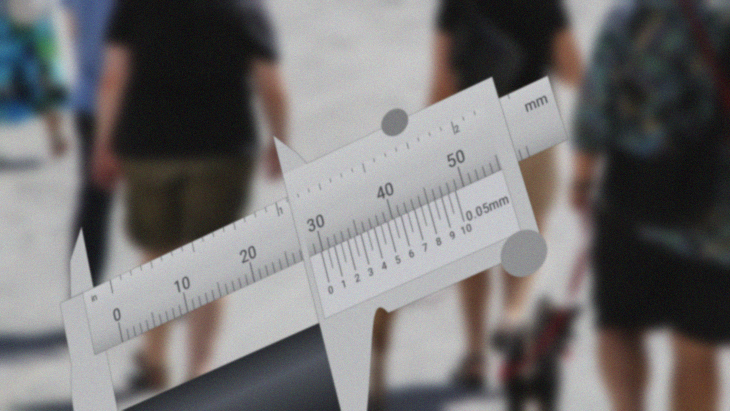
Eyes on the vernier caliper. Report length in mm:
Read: 29.8 mm
